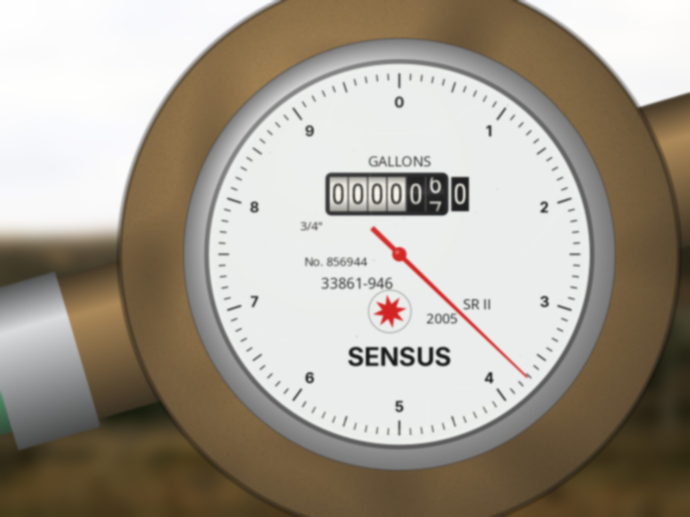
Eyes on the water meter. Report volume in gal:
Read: 63.7 gal
